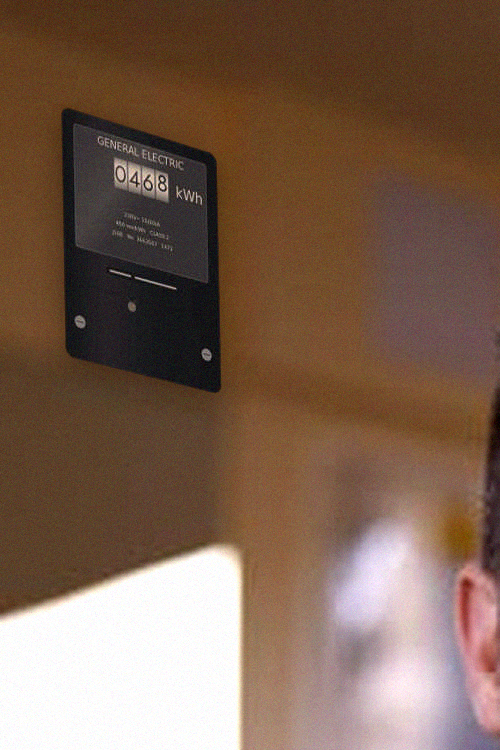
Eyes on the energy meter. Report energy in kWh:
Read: 468 kWh
